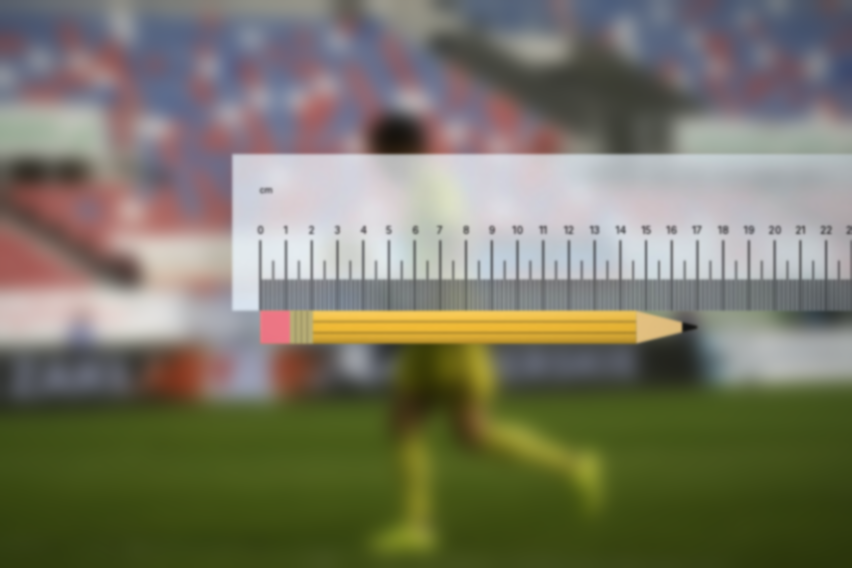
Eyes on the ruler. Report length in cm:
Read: 17 cm
